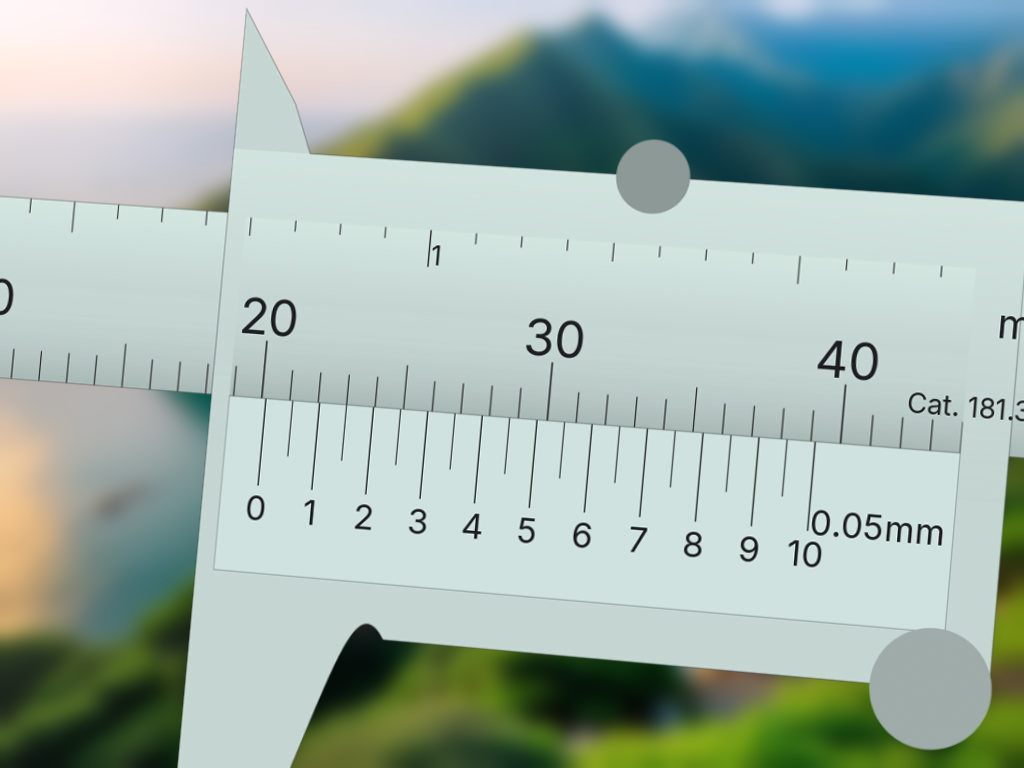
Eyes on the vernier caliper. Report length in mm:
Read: 20.15 mm
